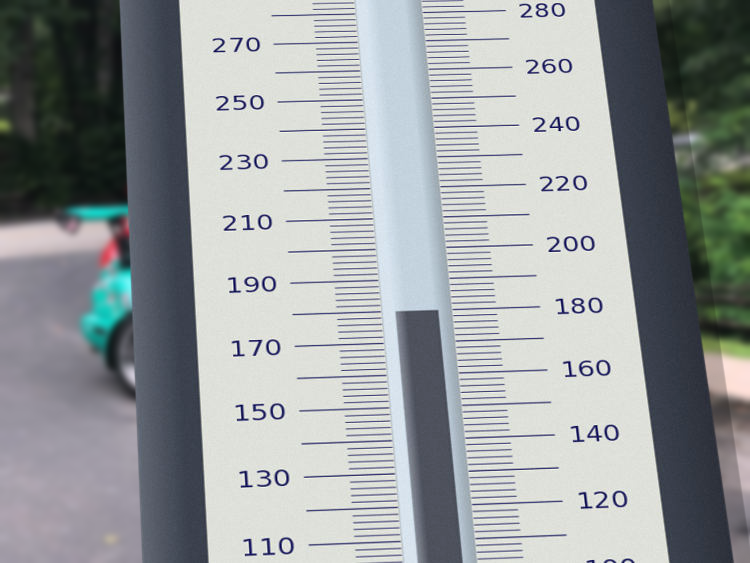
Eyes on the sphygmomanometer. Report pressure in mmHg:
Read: 180 mmHg
